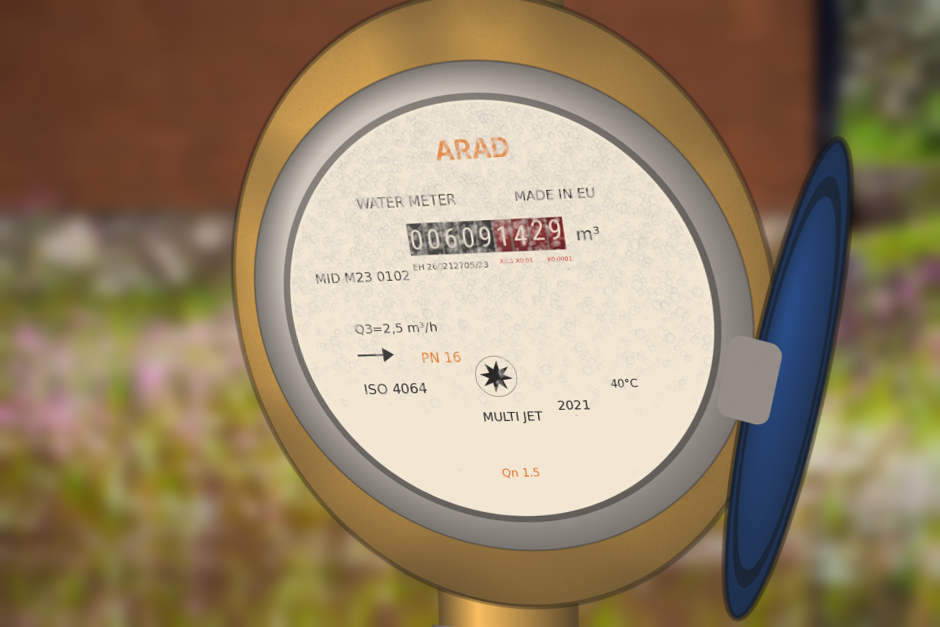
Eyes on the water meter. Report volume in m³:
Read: 609.1429 m³
